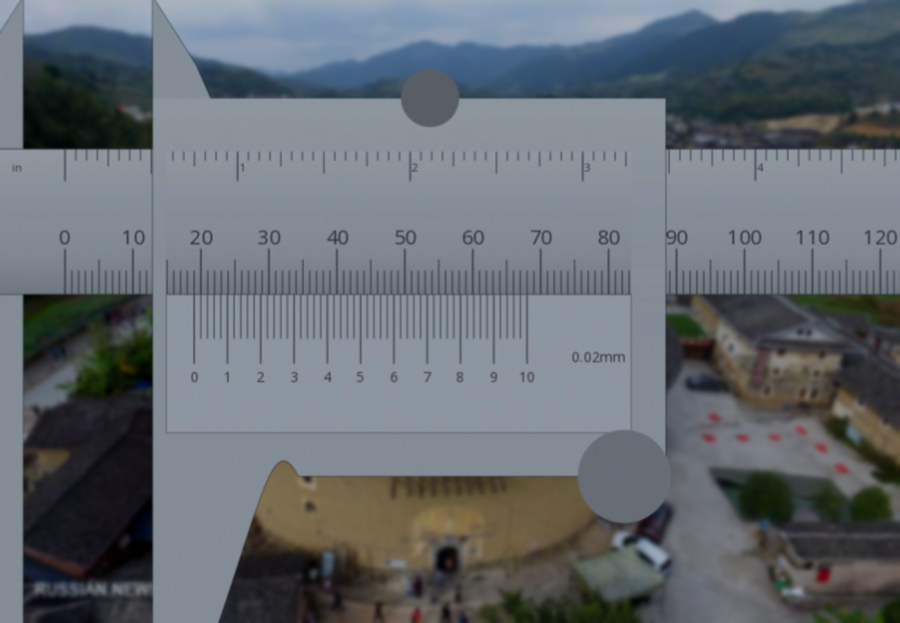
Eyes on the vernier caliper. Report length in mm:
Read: 19.0 mm
